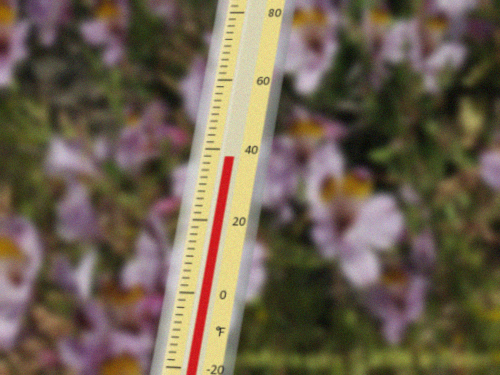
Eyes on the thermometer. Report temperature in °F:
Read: 38 °F
